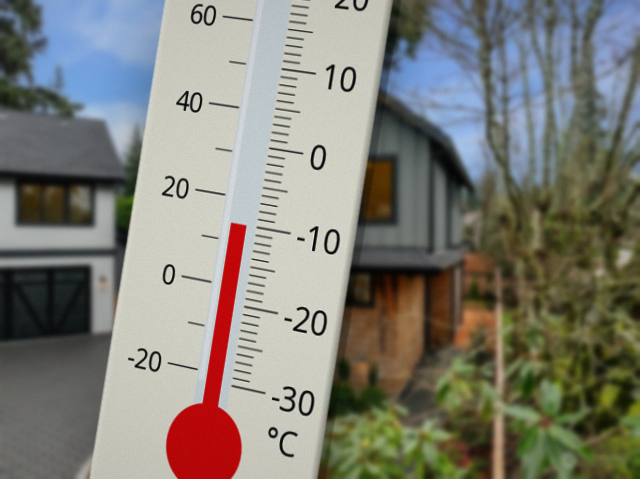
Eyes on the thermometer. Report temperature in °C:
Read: -10 °C
